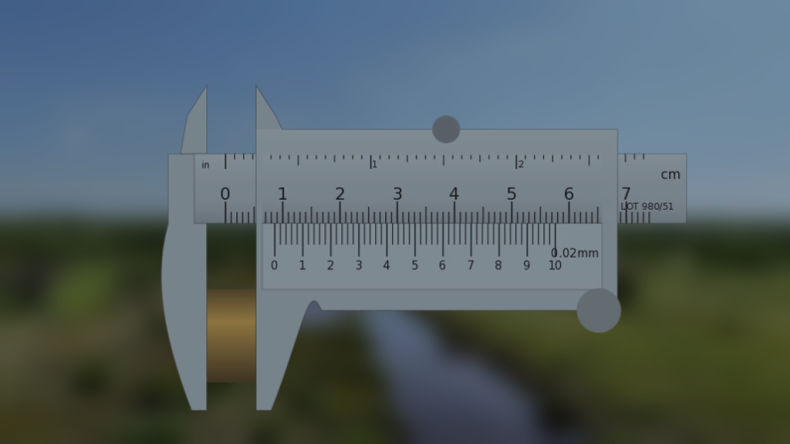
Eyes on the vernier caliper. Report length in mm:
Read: 8.6 mm
